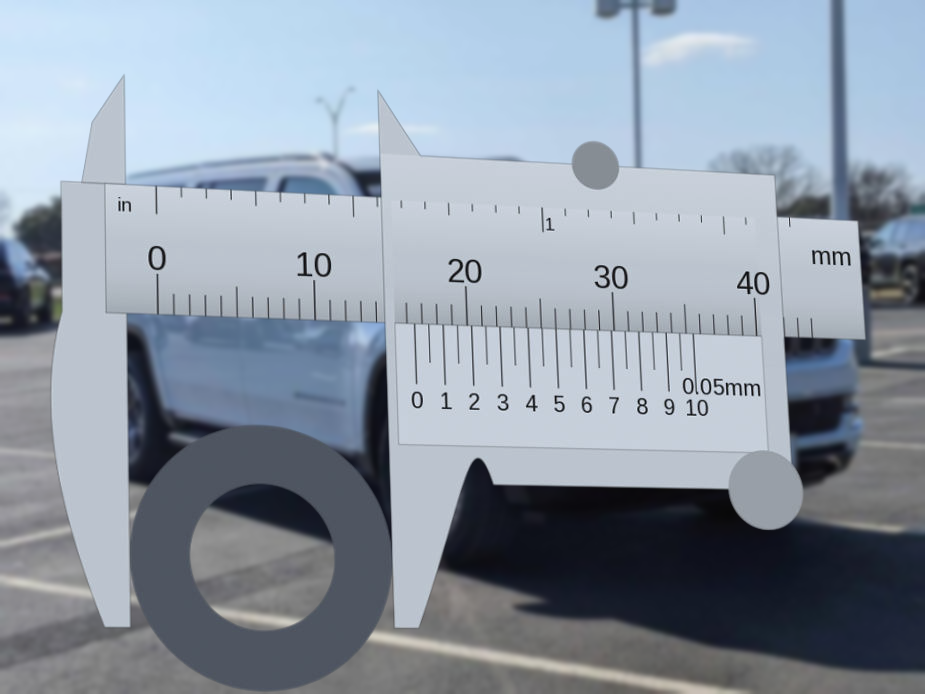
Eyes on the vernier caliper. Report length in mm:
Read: 16.5 mm
